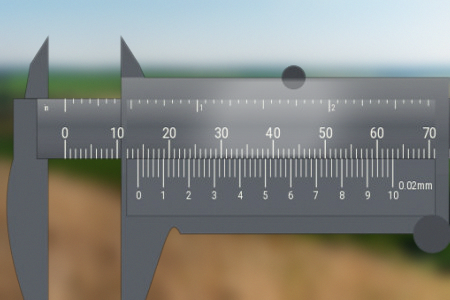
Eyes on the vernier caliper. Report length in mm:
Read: 14.0 mm
